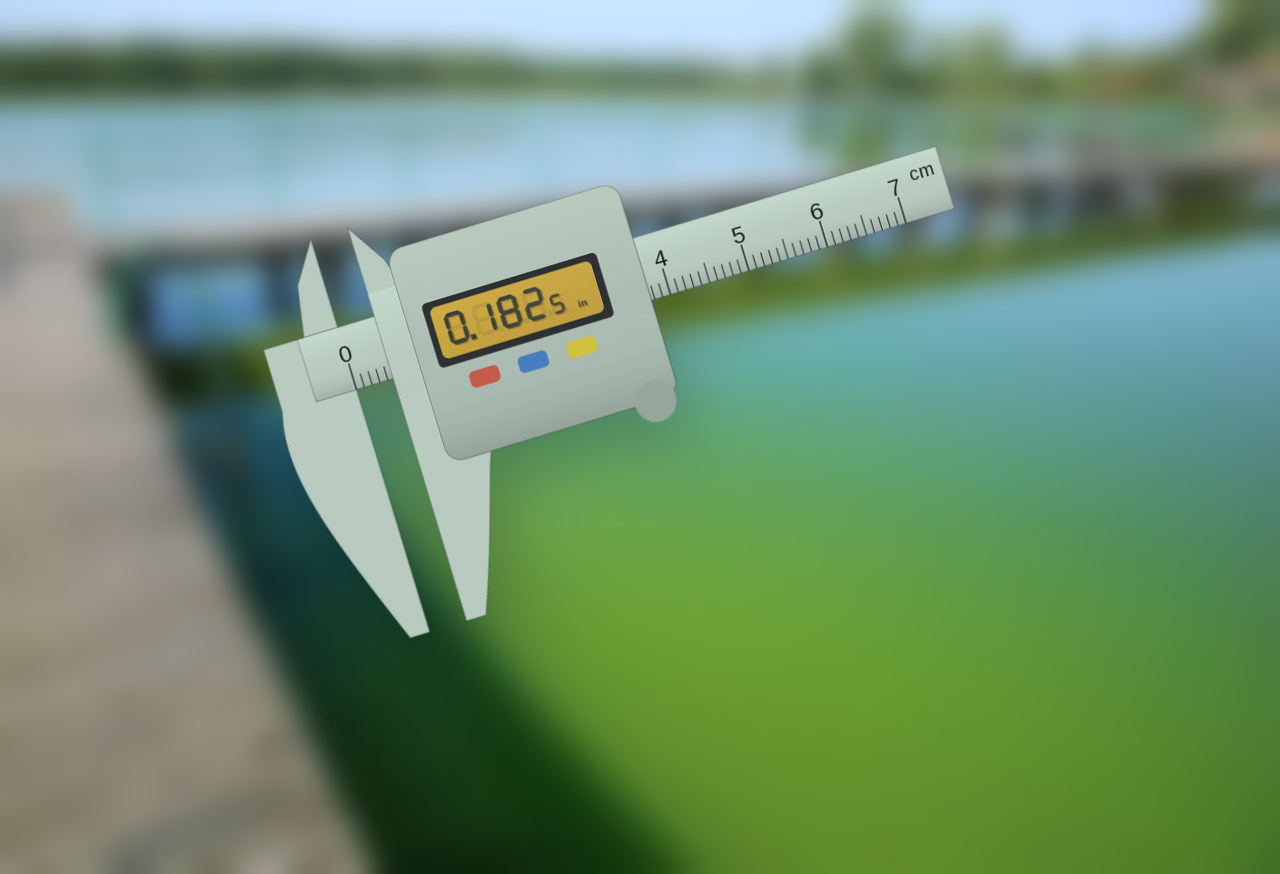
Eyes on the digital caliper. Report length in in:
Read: 0.1825 in
